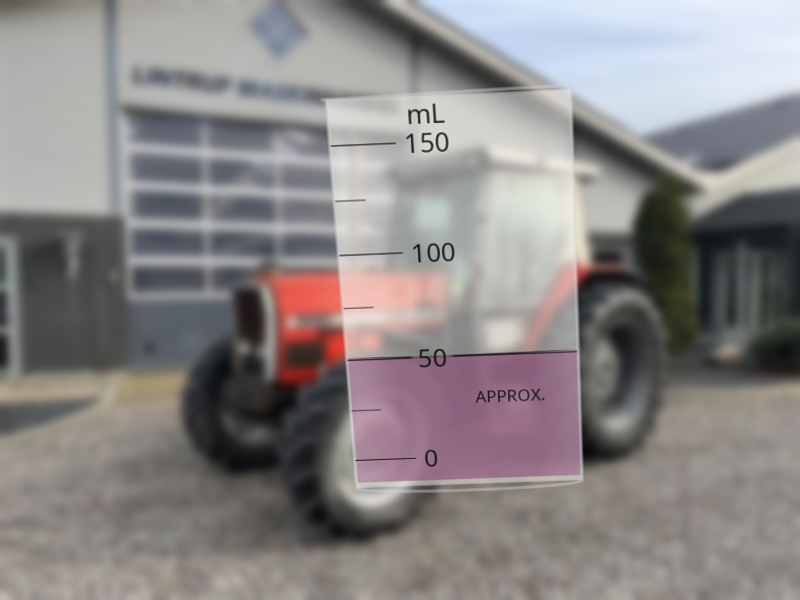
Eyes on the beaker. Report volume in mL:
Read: 50 mL
